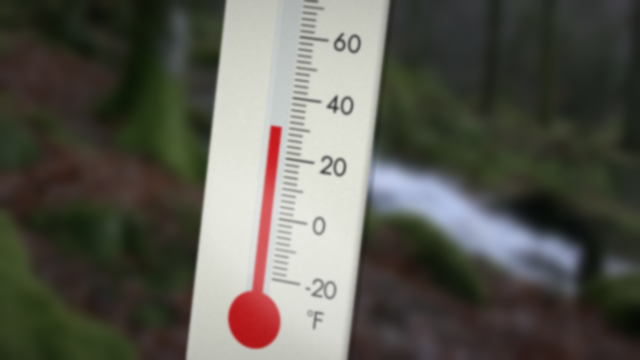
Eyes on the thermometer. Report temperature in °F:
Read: 30 °F
